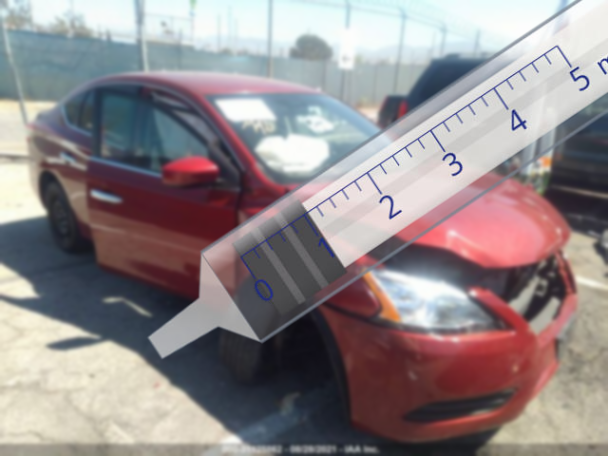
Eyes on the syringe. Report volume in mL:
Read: 0 mL
